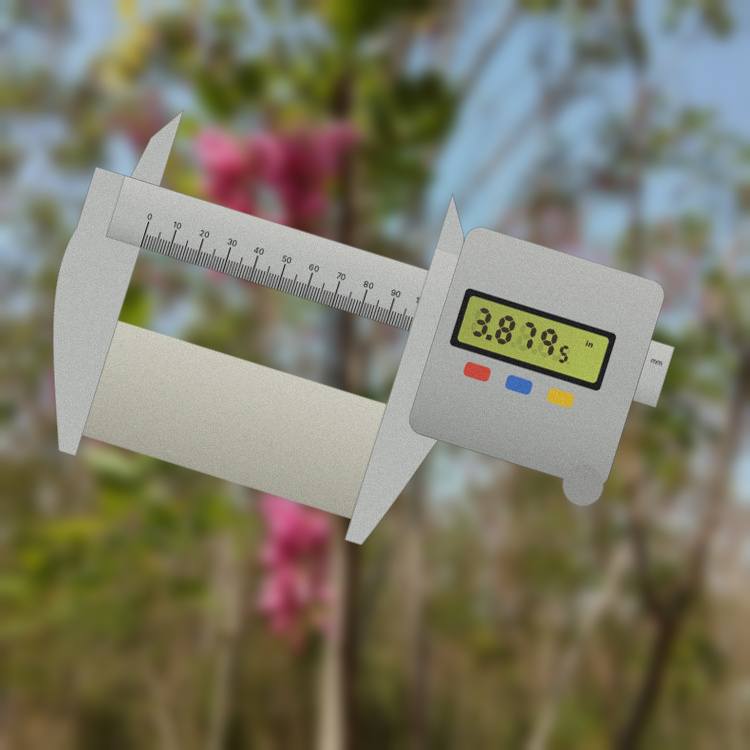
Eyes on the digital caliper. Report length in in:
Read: 3.8795 in
